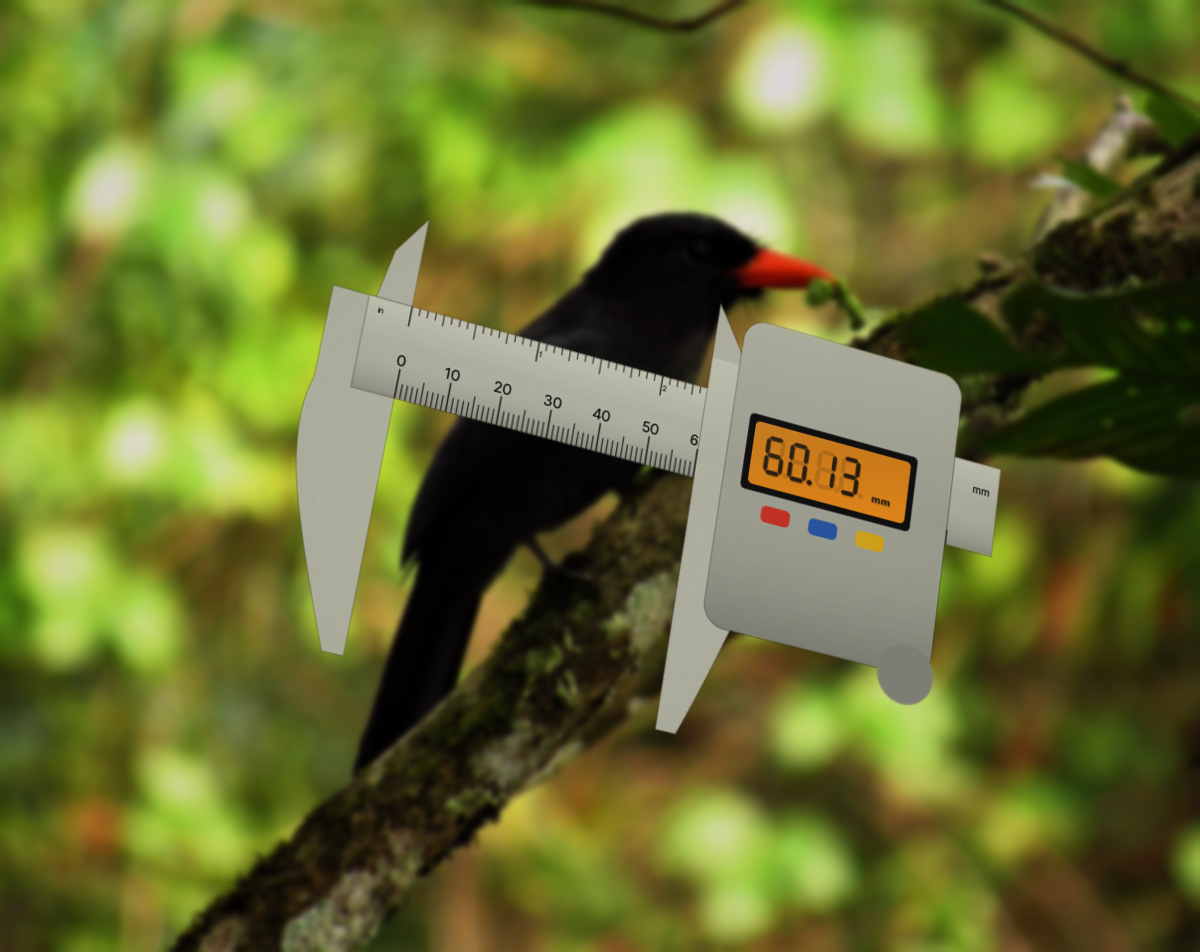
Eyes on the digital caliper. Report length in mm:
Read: 60.13 mm
